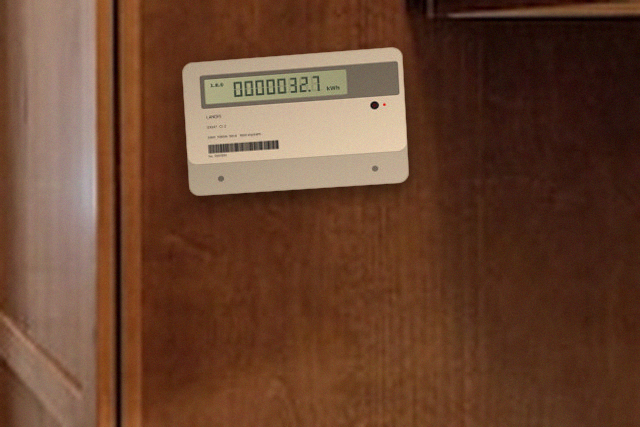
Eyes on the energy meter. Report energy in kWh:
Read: 32.7 kWh
